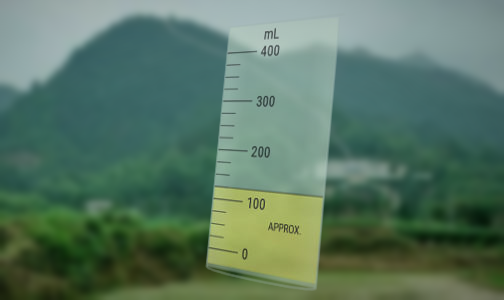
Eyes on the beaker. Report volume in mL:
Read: 125 mL
